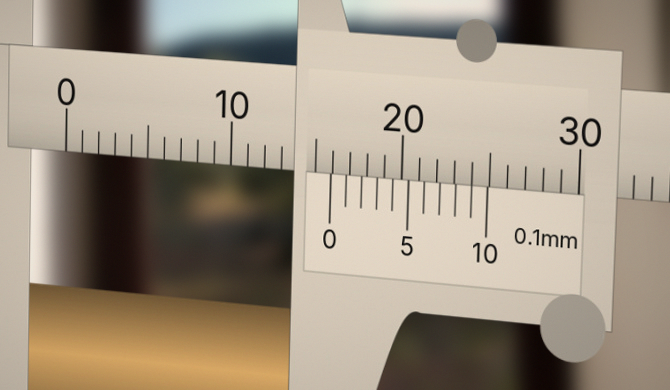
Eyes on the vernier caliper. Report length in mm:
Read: 15.9 mm
